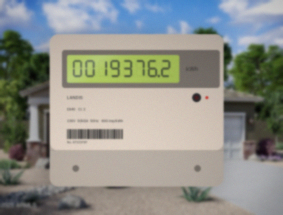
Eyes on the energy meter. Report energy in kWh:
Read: 19376.2 kWh
